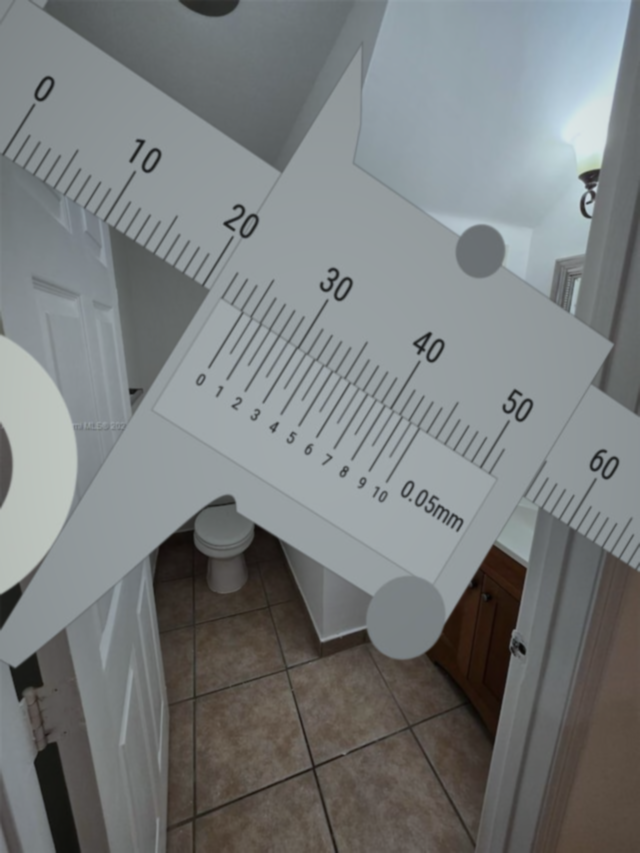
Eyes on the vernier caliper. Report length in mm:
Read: 24.2 mm
